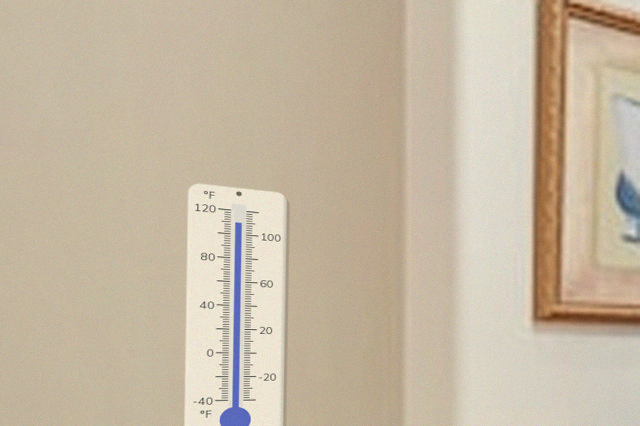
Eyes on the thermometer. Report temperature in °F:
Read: 110 °F
